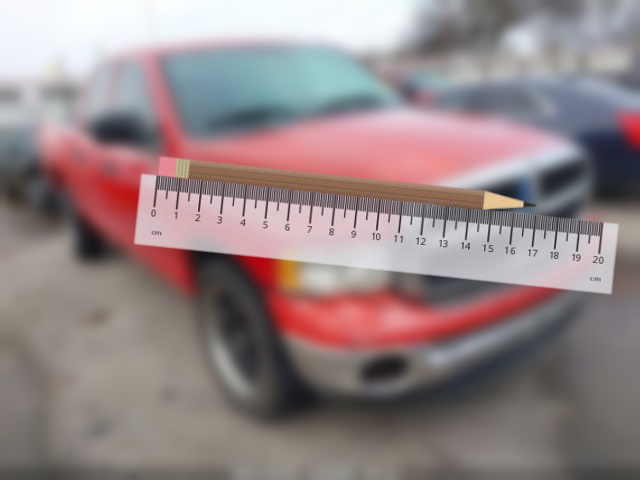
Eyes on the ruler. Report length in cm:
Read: 17 cm
